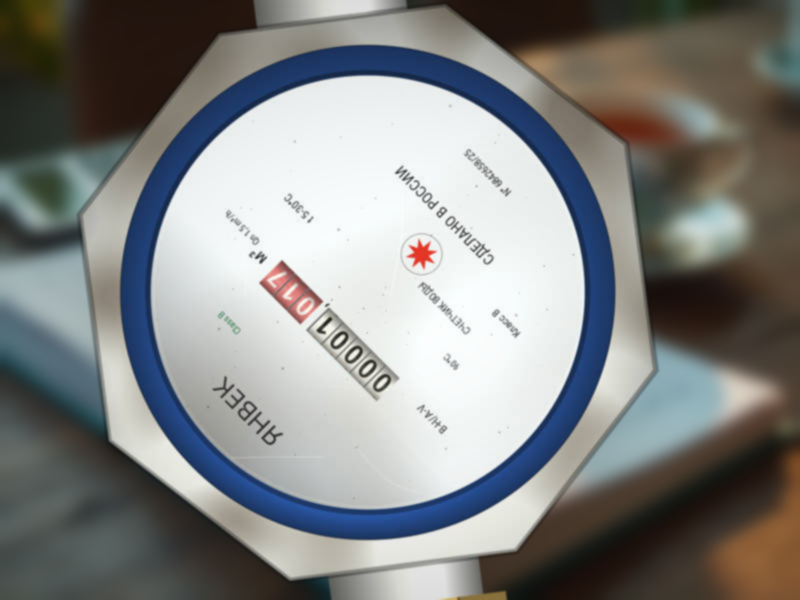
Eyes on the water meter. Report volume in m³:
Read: 1.017 m³
